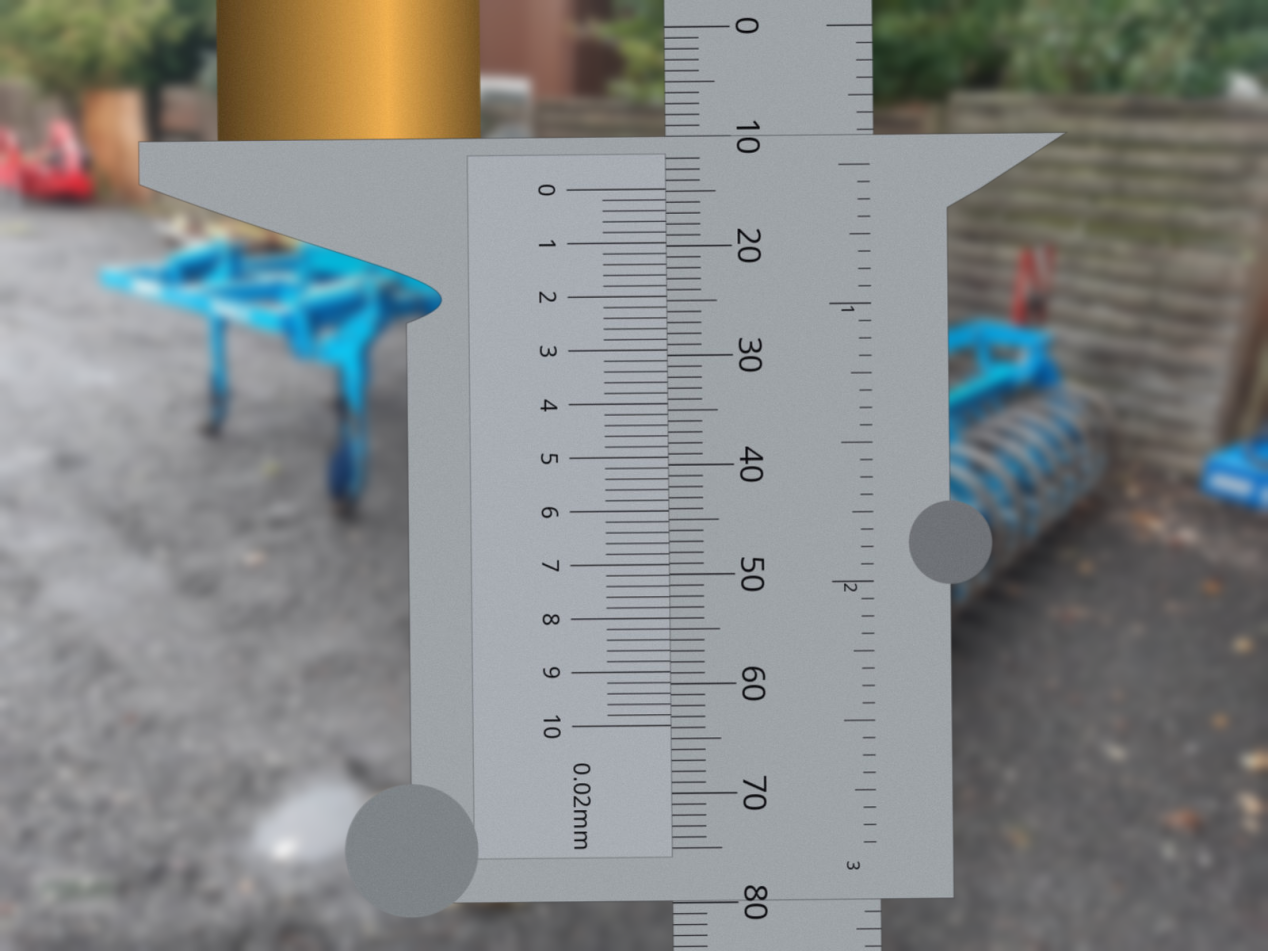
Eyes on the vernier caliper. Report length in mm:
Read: 14.8 mm
